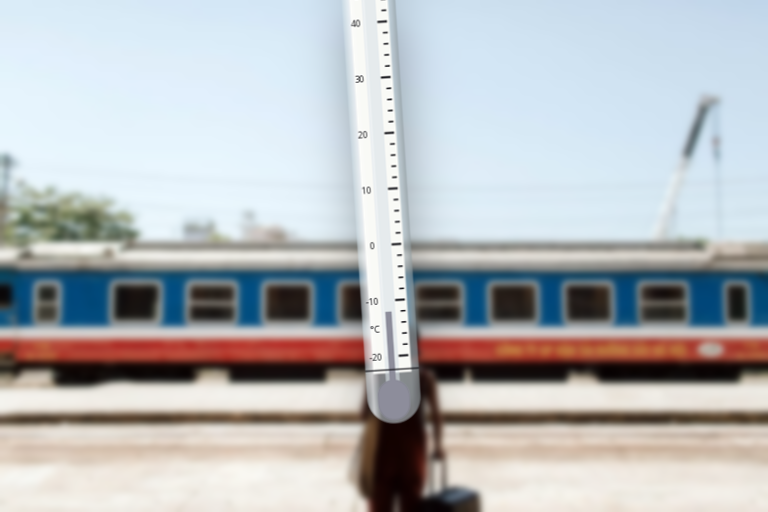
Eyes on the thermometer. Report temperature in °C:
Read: -12 °C
